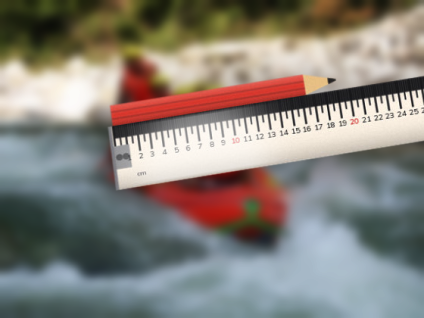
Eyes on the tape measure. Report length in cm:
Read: 19 cm
